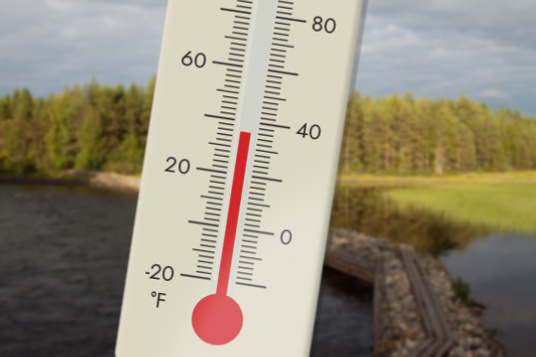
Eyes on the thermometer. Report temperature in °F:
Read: 36 °F
